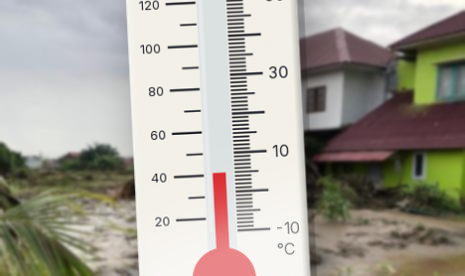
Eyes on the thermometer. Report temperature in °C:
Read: 5 °C
